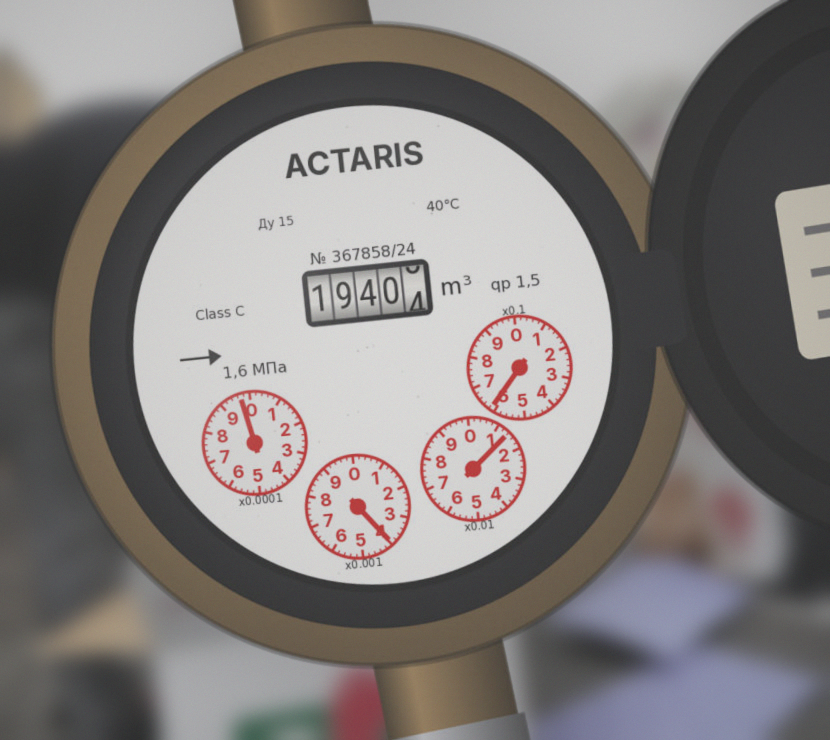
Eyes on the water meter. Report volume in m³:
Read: 19403.6139 m³
